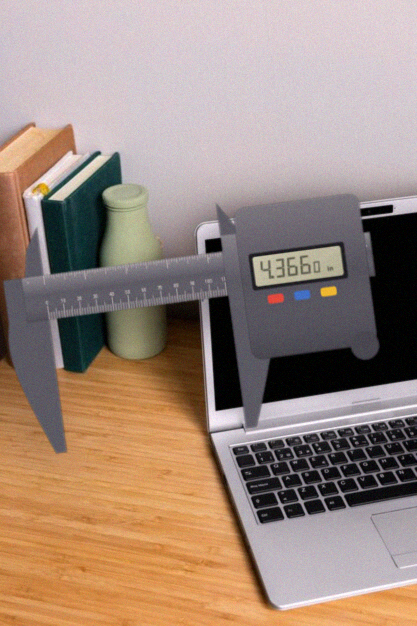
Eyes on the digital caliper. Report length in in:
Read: 4.3660 in
